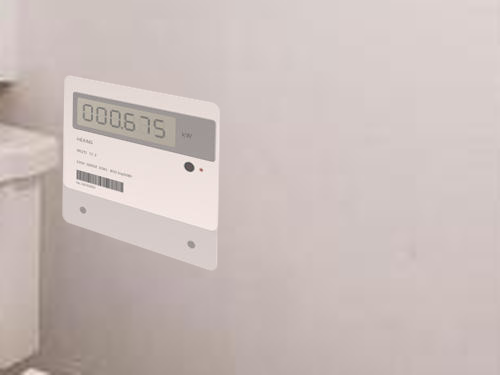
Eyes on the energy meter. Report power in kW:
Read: 0.675 kW
